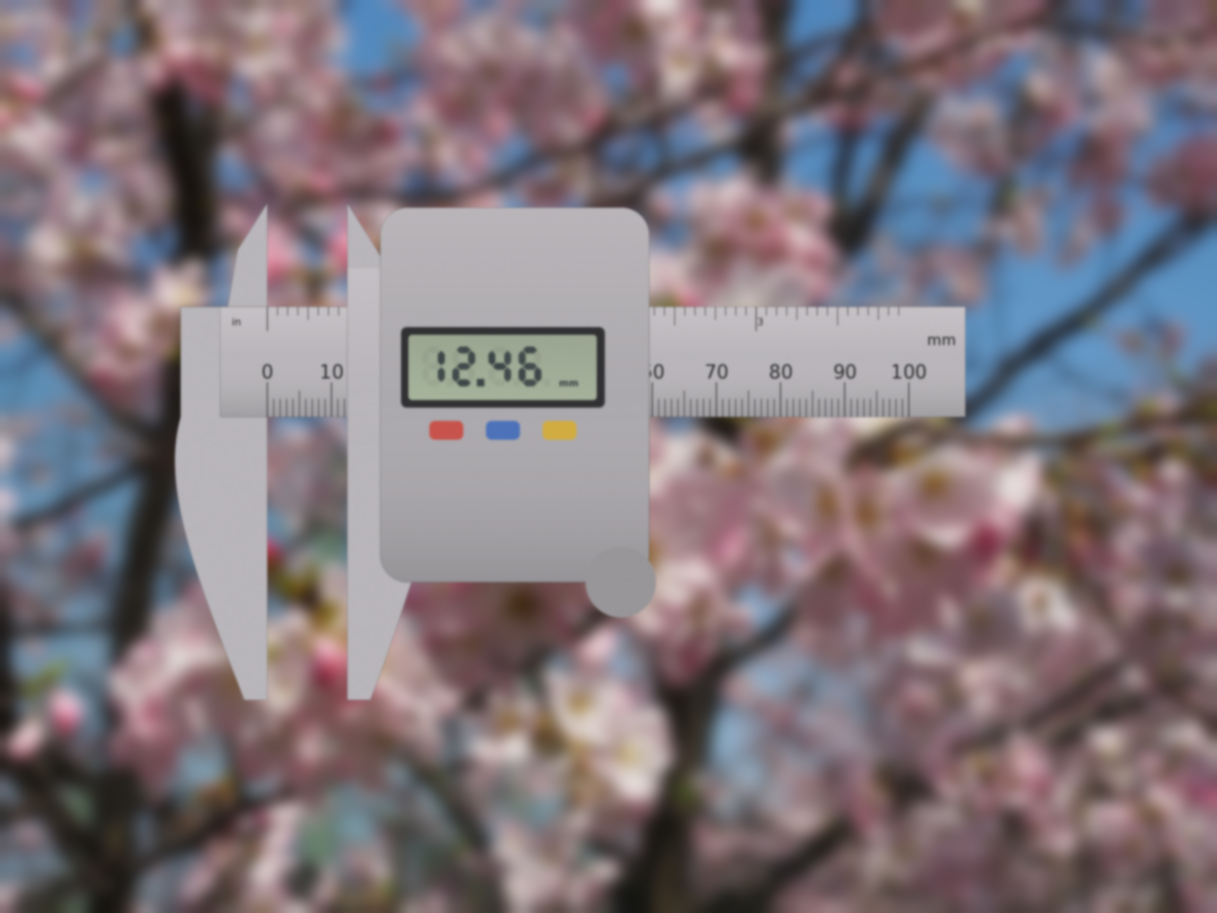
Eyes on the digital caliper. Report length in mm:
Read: 12.46 mm
